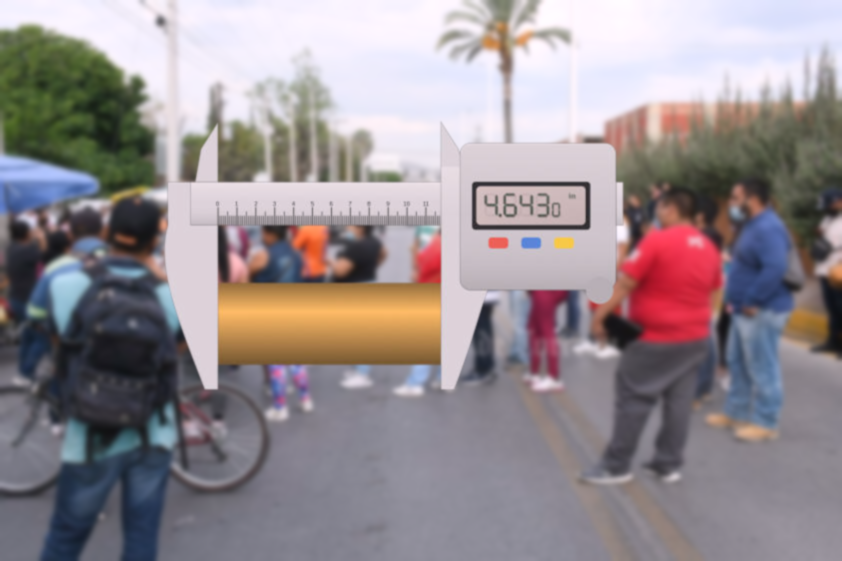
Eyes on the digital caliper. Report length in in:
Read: 4.6430 in
